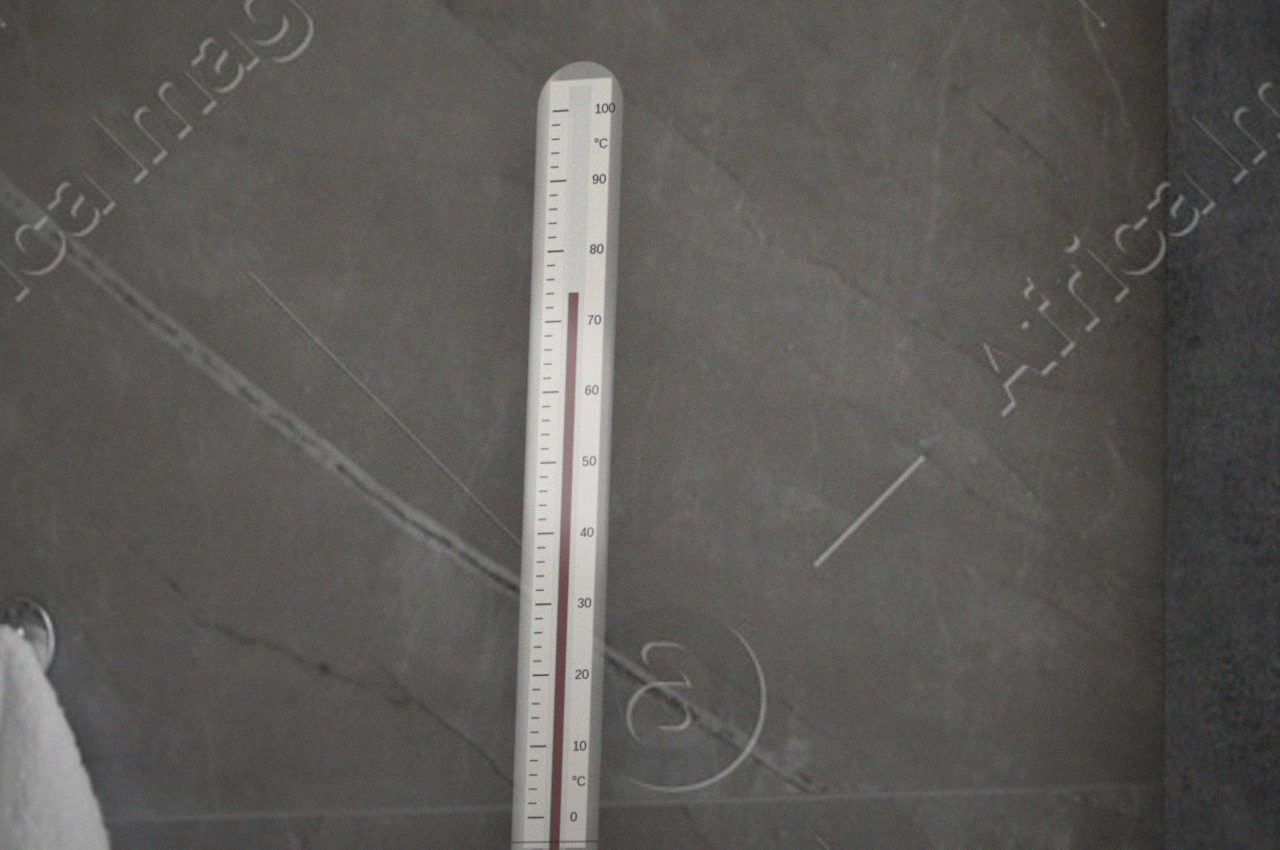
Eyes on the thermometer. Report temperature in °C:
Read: 74 °C
